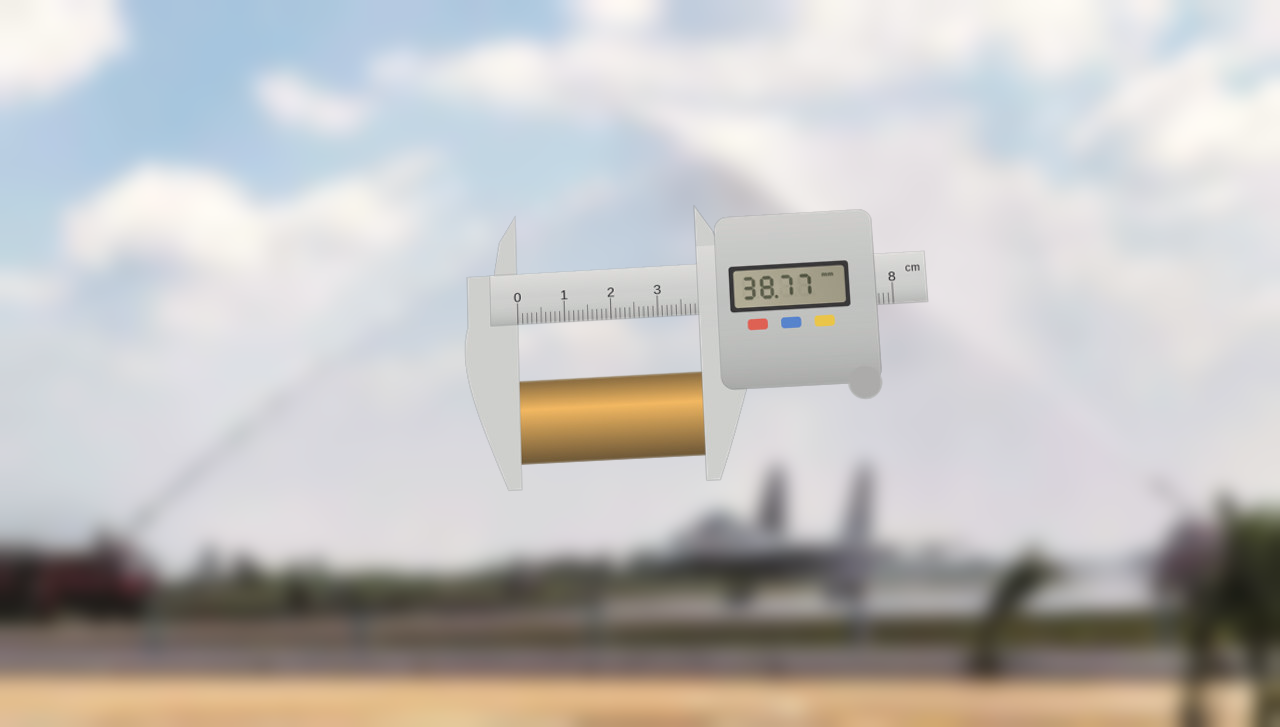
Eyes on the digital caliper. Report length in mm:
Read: 38.77 mm
